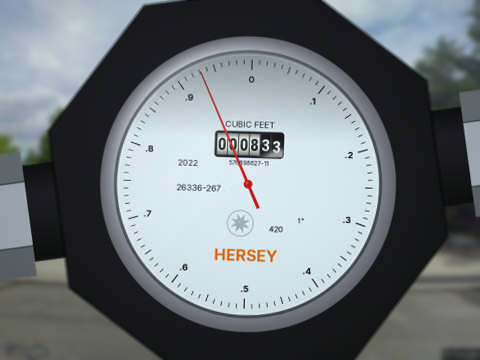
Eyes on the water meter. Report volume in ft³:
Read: 832.93 ft³
